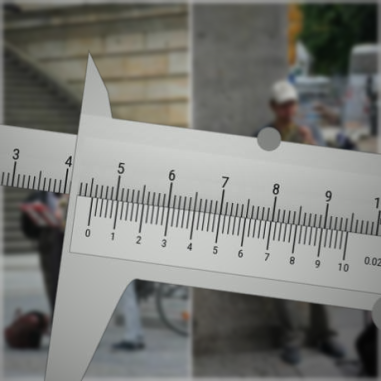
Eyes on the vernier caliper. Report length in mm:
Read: 45.4 mm
